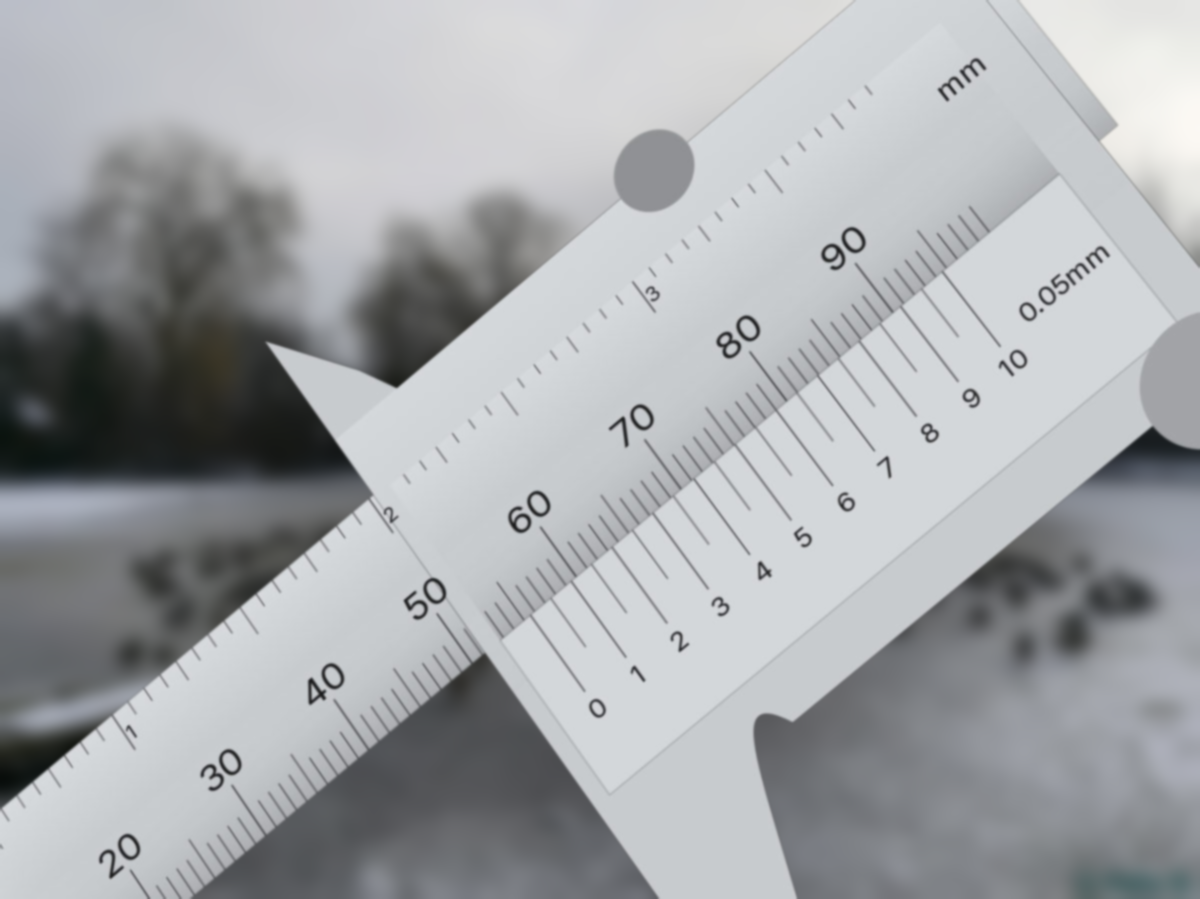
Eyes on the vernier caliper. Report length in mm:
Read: 55.6 mm
